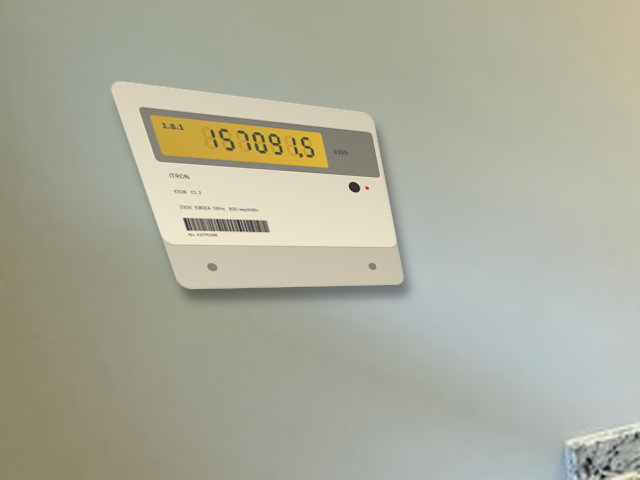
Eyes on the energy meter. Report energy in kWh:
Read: 157091.5 kWh
